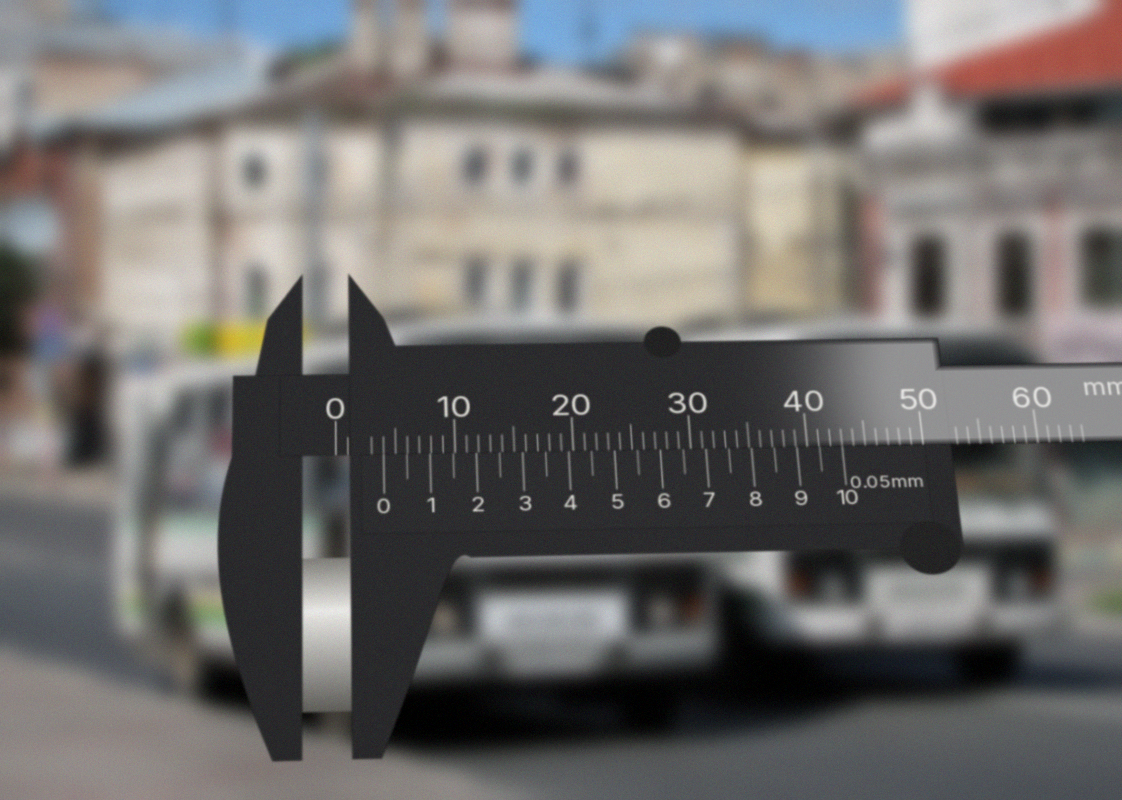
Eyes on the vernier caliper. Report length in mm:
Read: 4.0 mm
